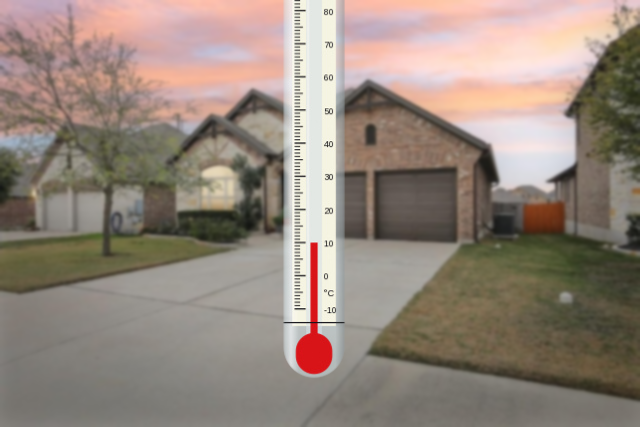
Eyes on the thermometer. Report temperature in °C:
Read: 10 °C
